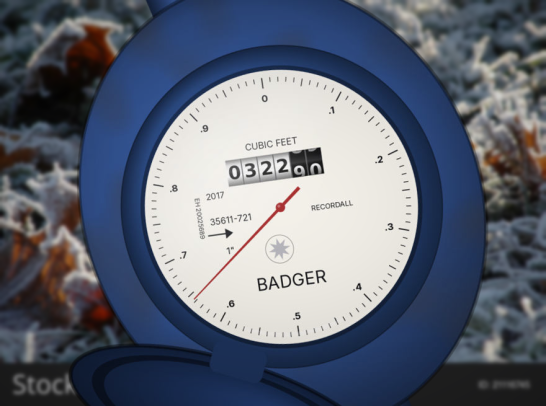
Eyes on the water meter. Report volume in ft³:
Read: 32289.64 ft³
